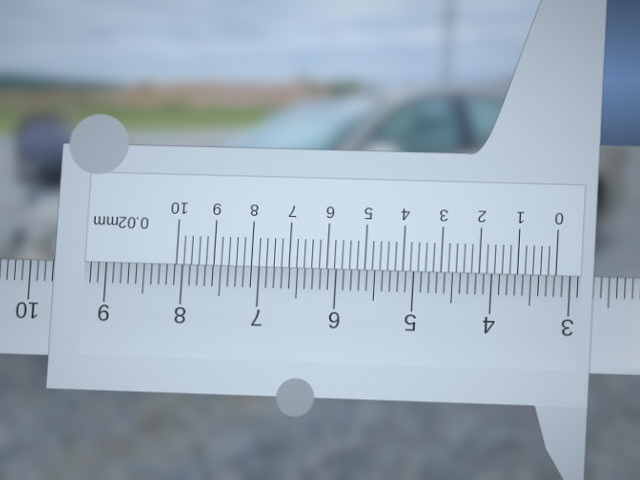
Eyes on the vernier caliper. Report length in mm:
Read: 31.8 mm
